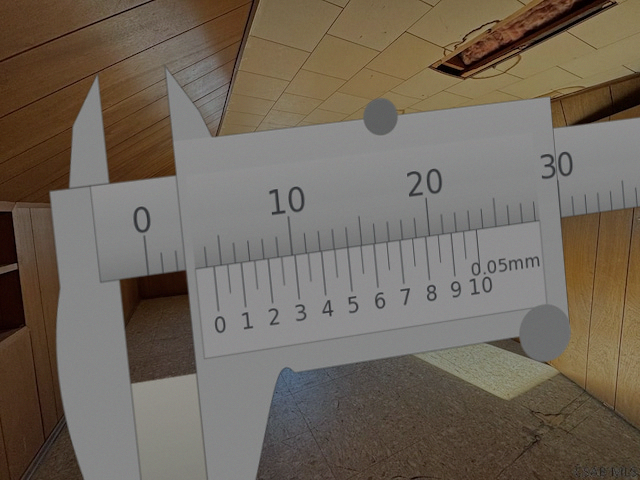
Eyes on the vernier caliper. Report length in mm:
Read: 4.5 mm
